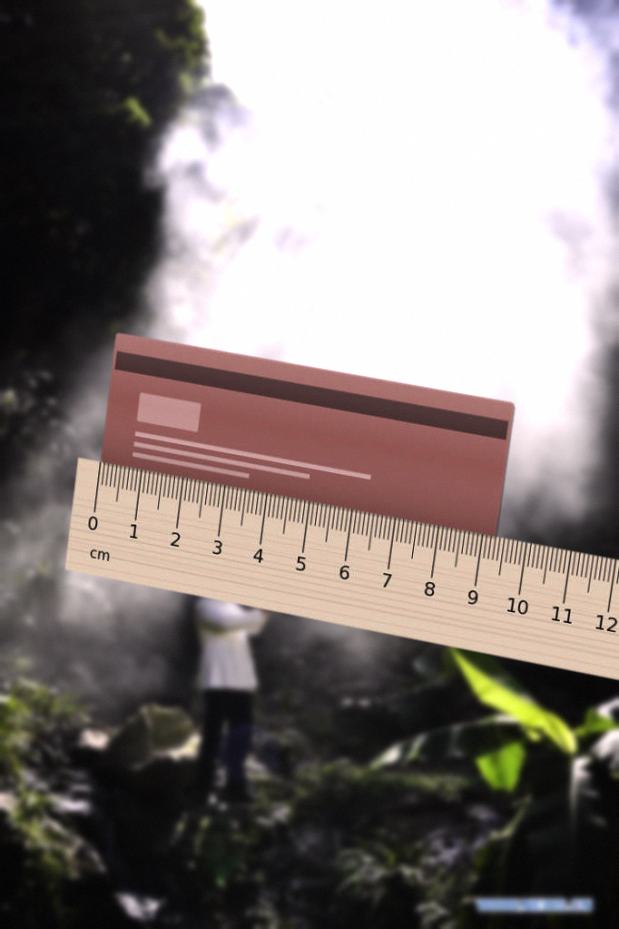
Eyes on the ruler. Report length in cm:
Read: 9.3 cm
